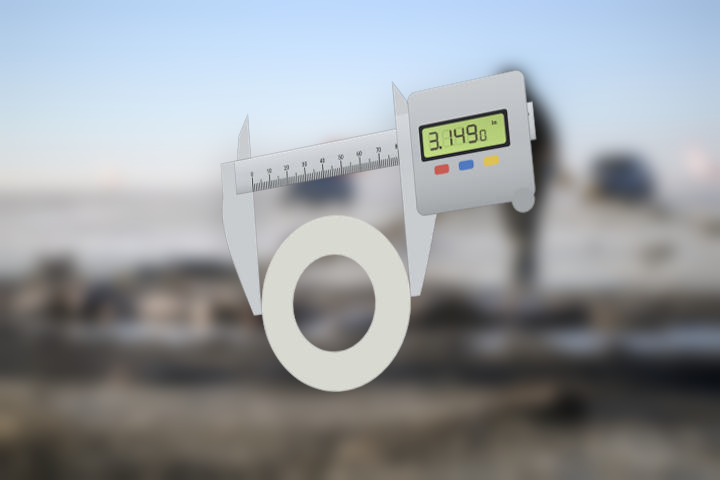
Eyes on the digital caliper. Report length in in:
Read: 3.1490 in
